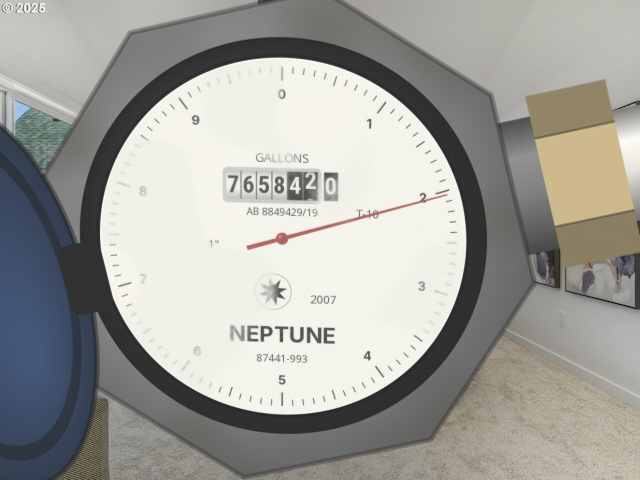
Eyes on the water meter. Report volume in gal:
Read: 7658422.0 gal
